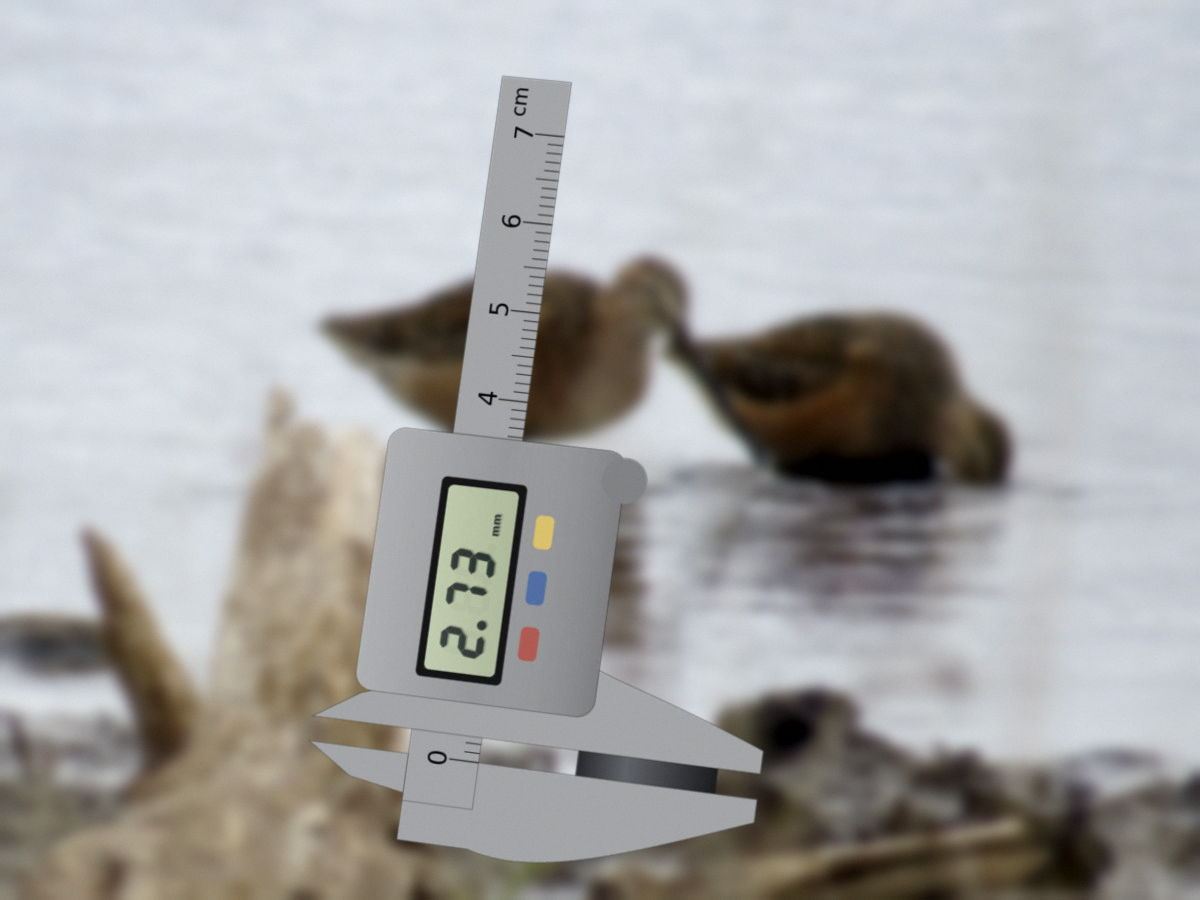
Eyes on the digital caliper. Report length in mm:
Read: 2.73 mm
